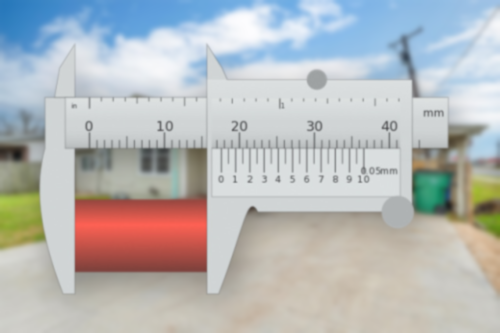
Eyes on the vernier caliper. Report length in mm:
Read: 17.6 mm
